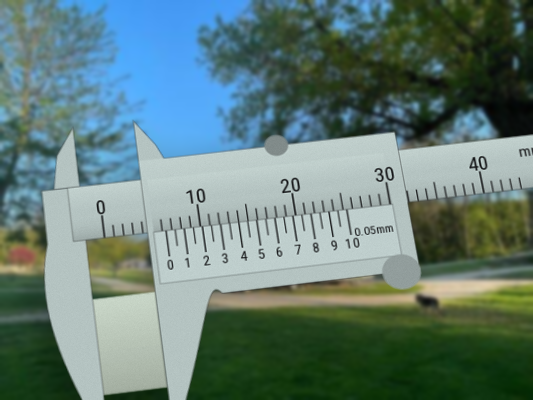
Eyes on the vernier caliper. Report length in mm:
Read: 6.4 mm
